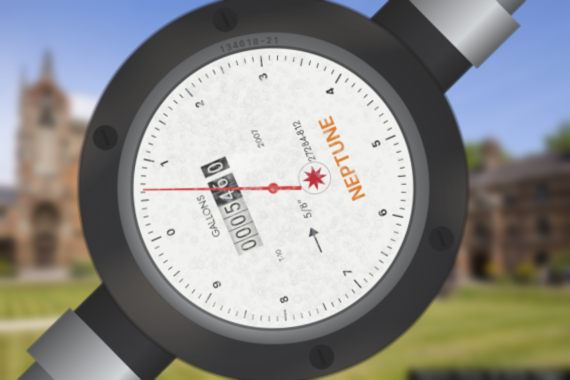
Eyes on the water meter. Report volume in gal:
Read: 5460.6 gal
